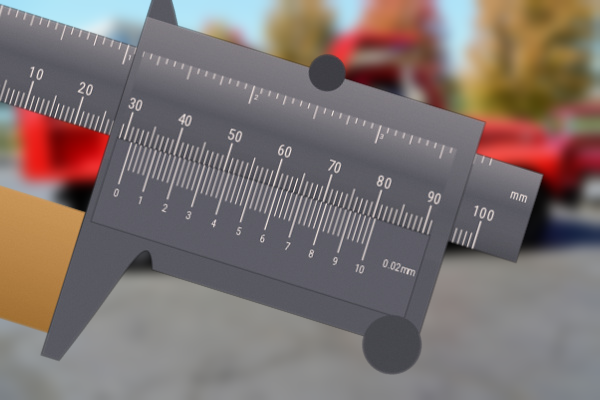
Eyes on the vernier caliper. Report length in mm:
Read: 31.5 mm
